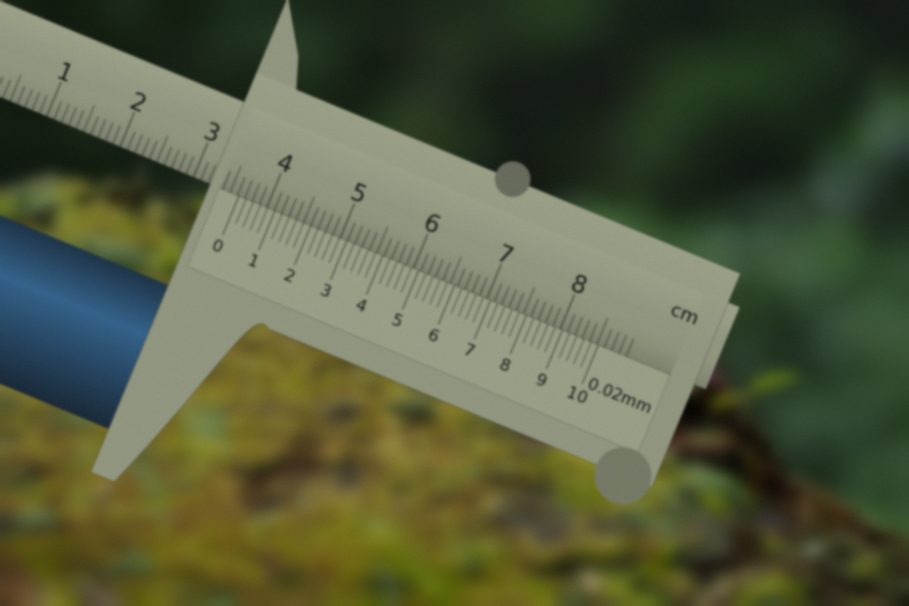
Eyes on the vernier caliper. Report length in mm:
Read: 36.2 mm
